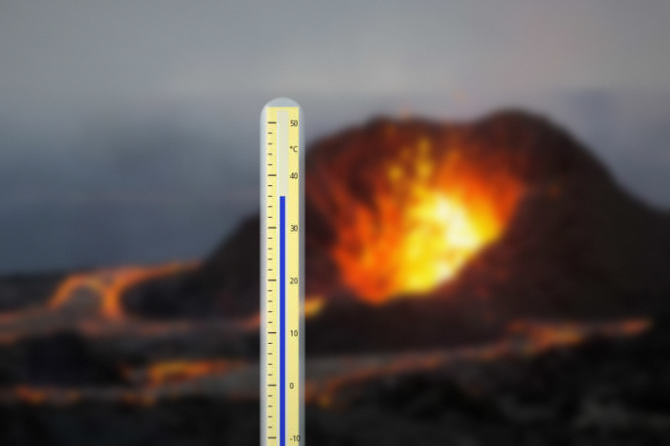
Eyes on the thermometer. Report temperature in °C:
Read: 36 °C
